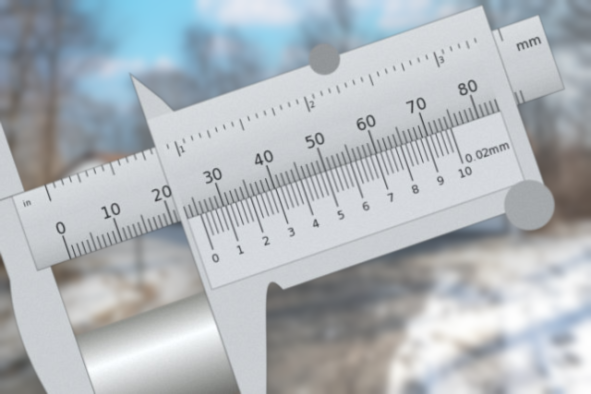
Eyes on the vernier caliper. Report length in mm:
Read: 25.5 mm
